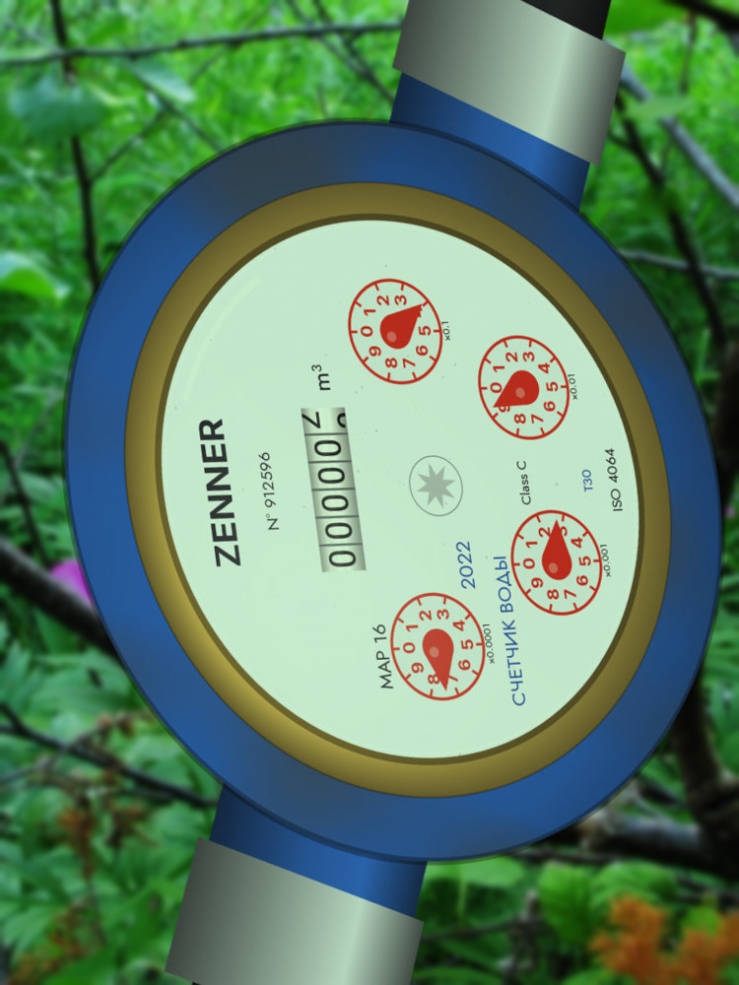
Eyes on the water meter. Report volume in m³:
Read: 2.3927 m³
